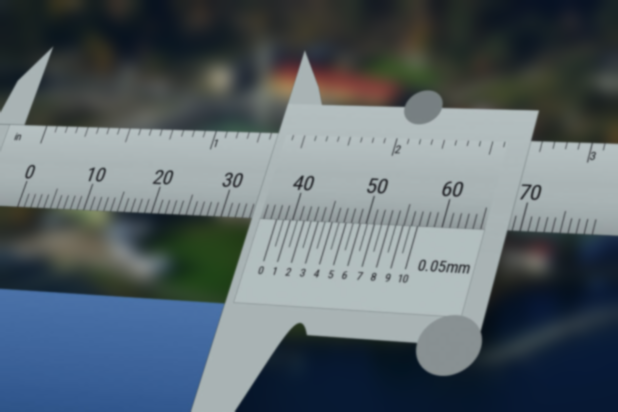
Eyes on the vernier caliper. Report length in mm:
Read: 37.8 mm
